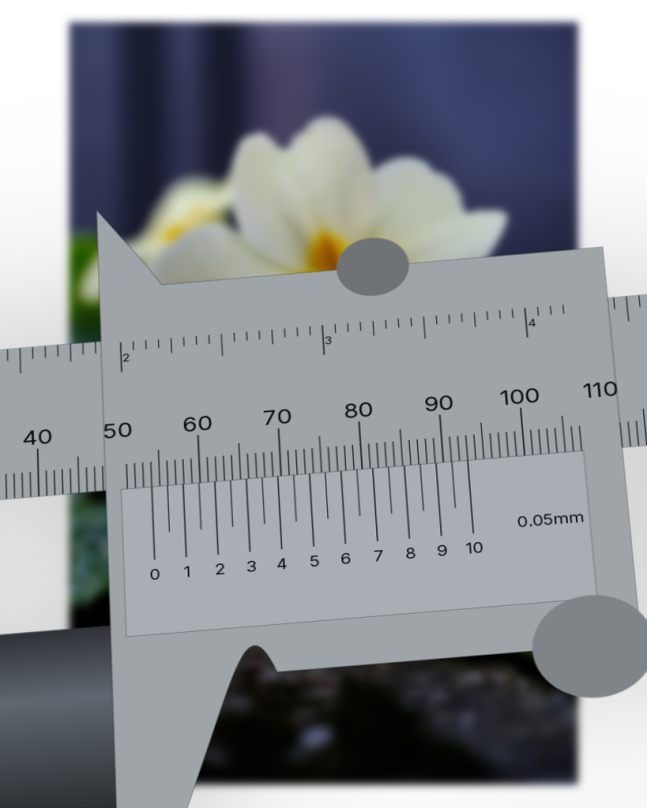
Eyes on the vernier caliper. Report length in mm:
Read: 54.0 mm
